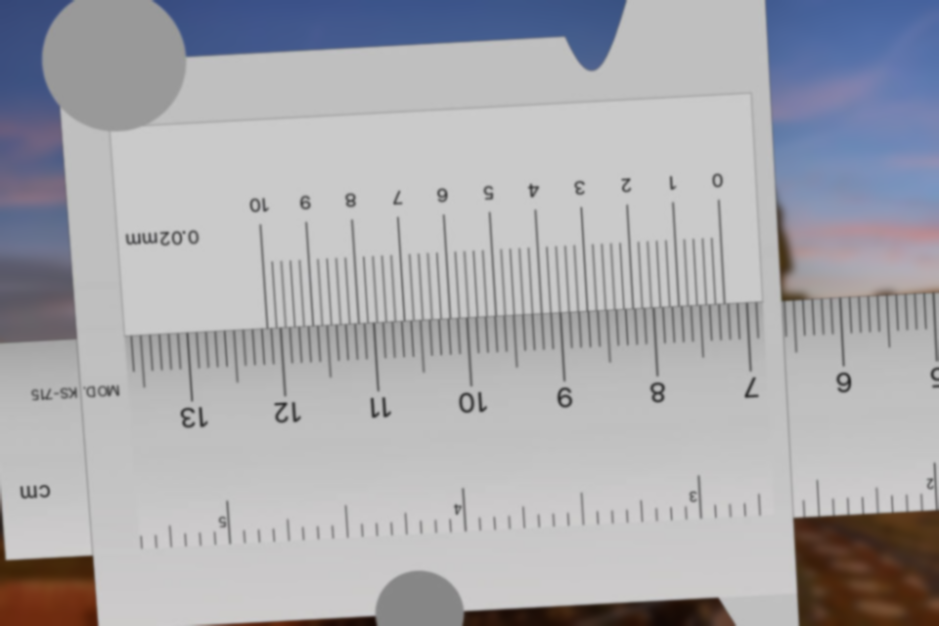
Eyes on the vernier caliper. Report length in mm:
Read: 72.4 mm
